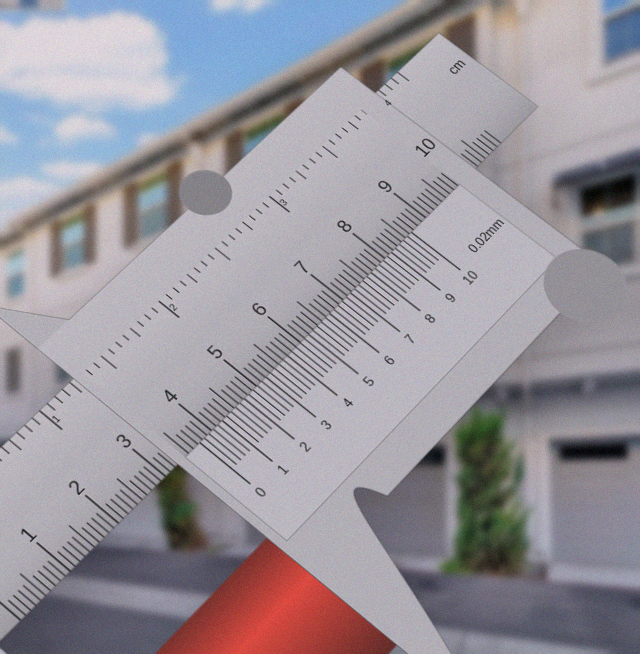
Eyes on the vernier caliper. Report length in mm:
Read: 37.4 mm
